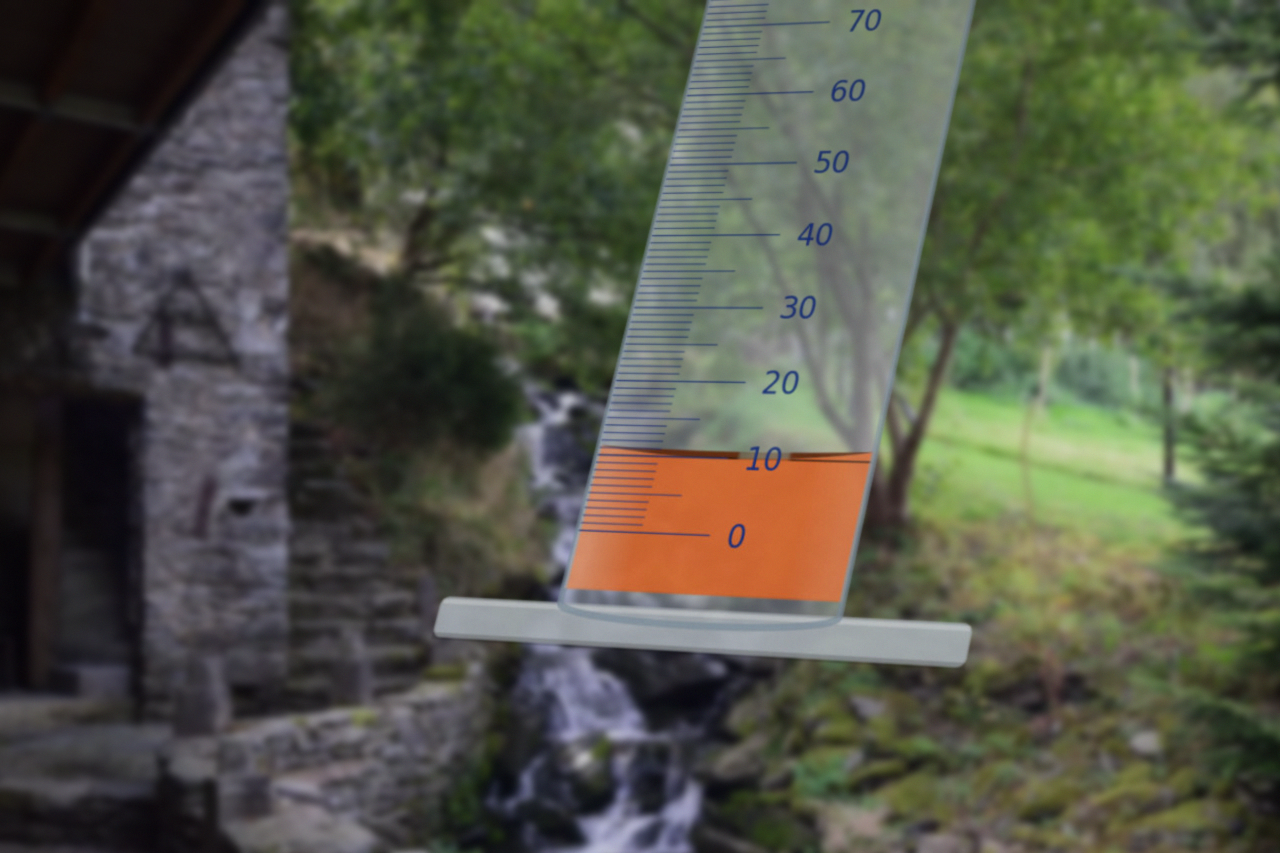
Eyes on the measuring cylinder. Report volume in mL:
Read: 10 mL
